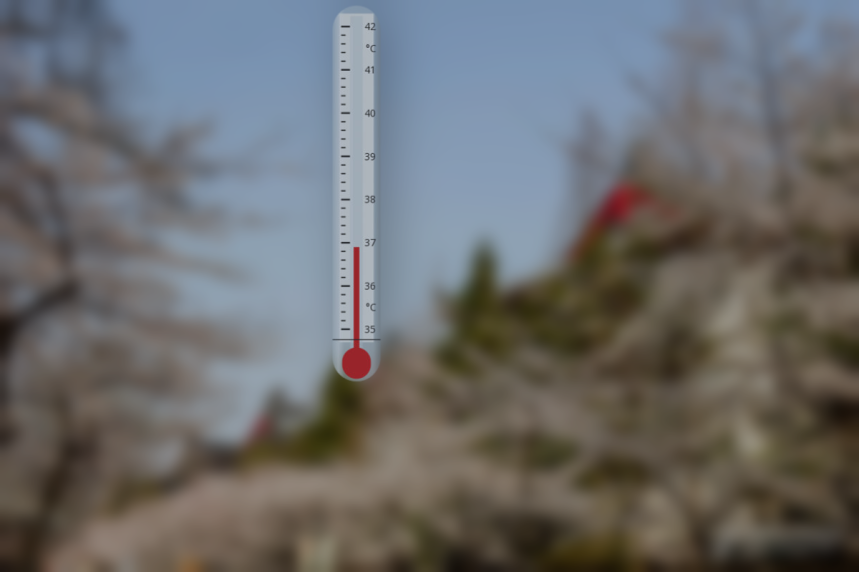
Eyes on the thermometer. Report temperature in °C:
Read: 36.9 °C
